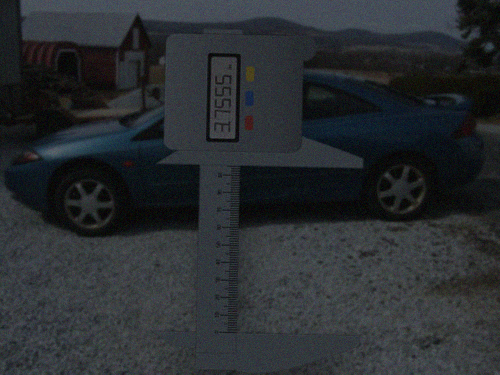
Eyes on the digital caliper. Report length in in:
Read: 3.7555 in
